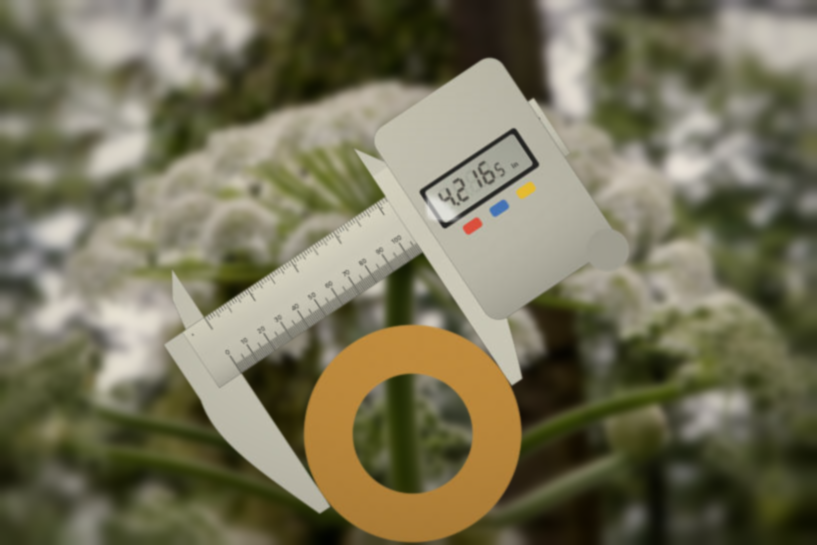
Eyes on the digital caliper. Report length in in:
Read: 4.2165 in
